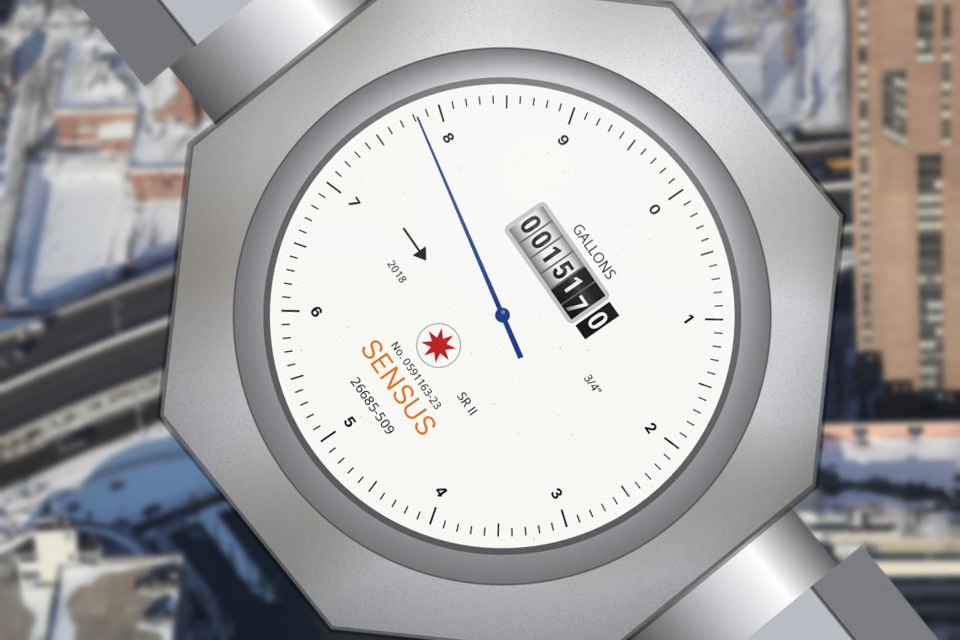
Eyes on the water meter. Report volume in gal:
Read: 15167.8 gal
